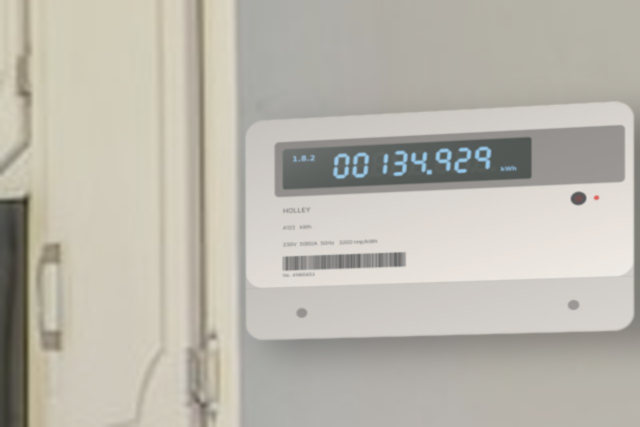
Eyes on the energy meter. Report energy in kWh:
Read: 134.929 kWh
